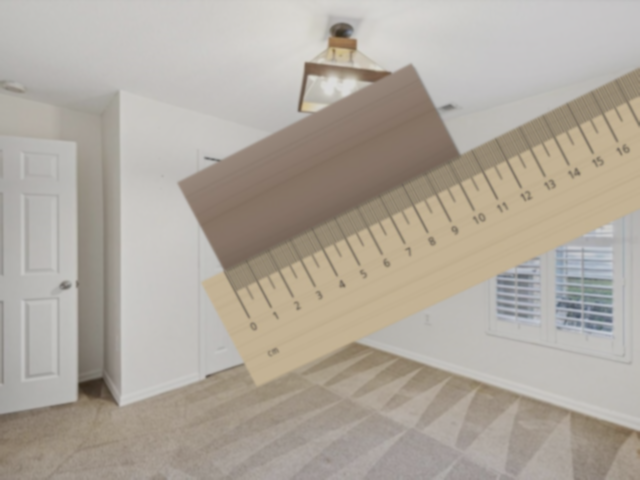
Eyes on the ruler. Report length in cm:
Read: 10.5 cm
